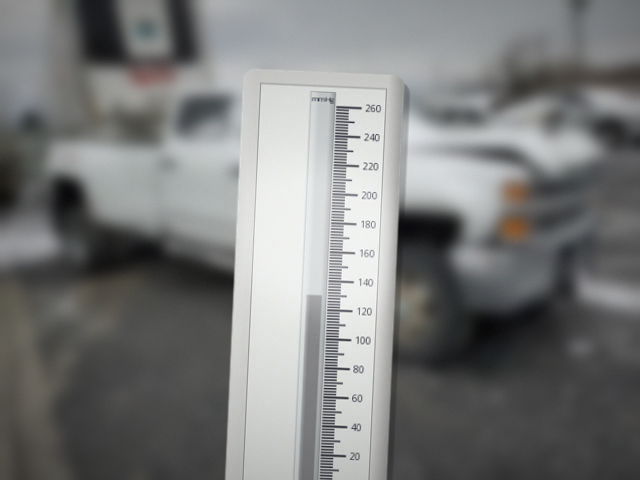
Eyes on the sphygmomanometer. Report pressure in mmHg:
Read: 130 mmHg
